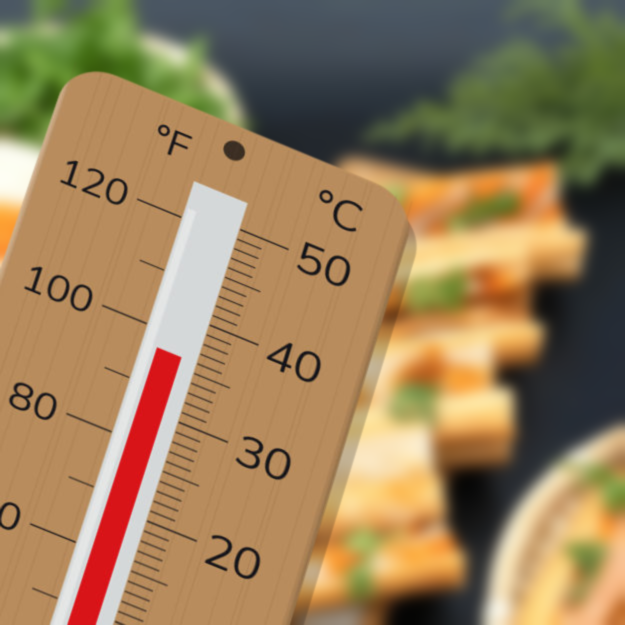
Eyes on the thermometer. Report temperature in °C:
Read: 36 °C
